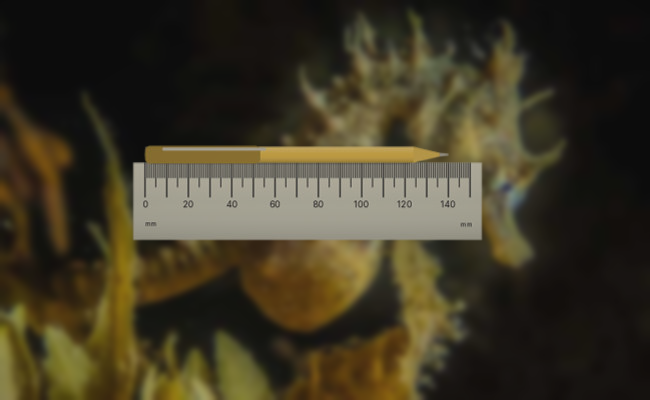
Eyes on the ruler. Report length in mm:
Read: 140 mm
